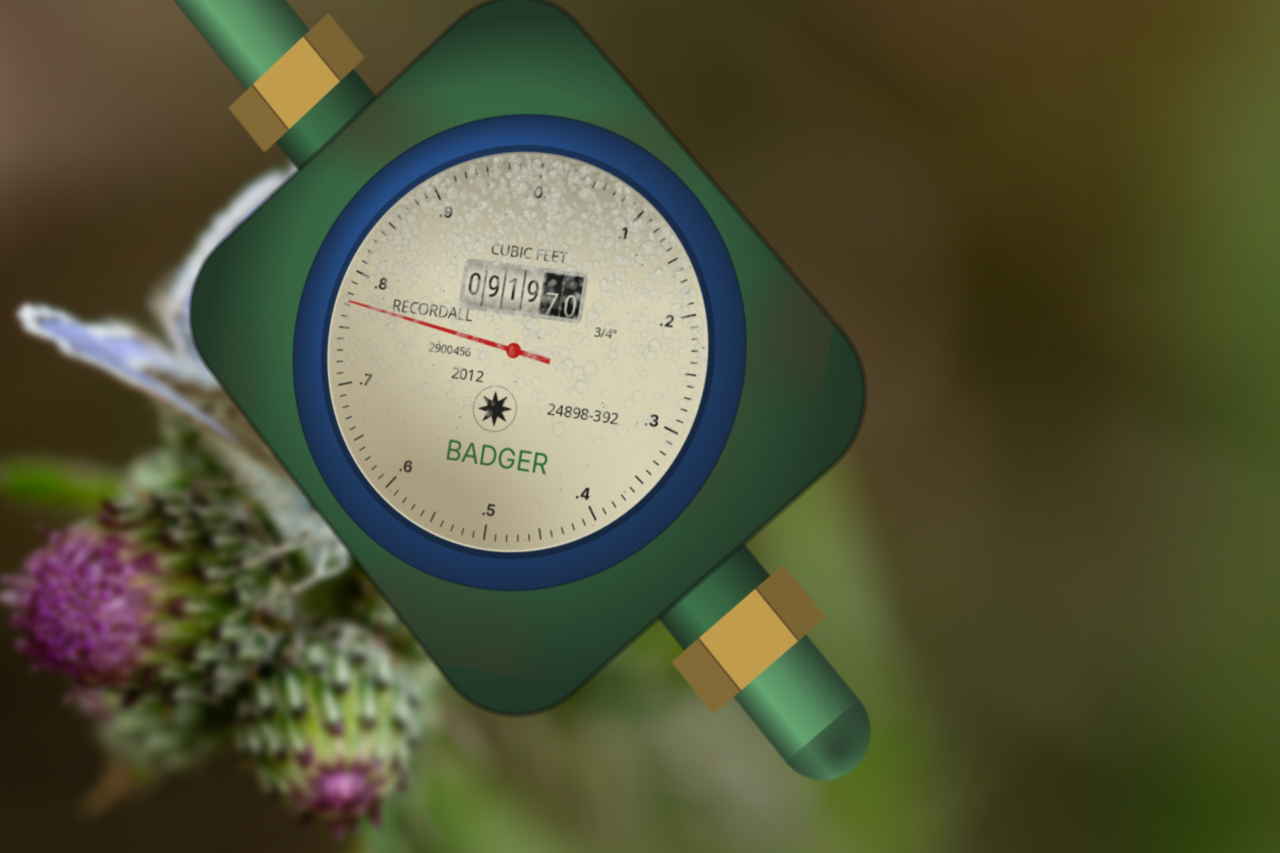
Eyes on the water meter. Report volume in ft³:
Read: 91969.77 ft³
